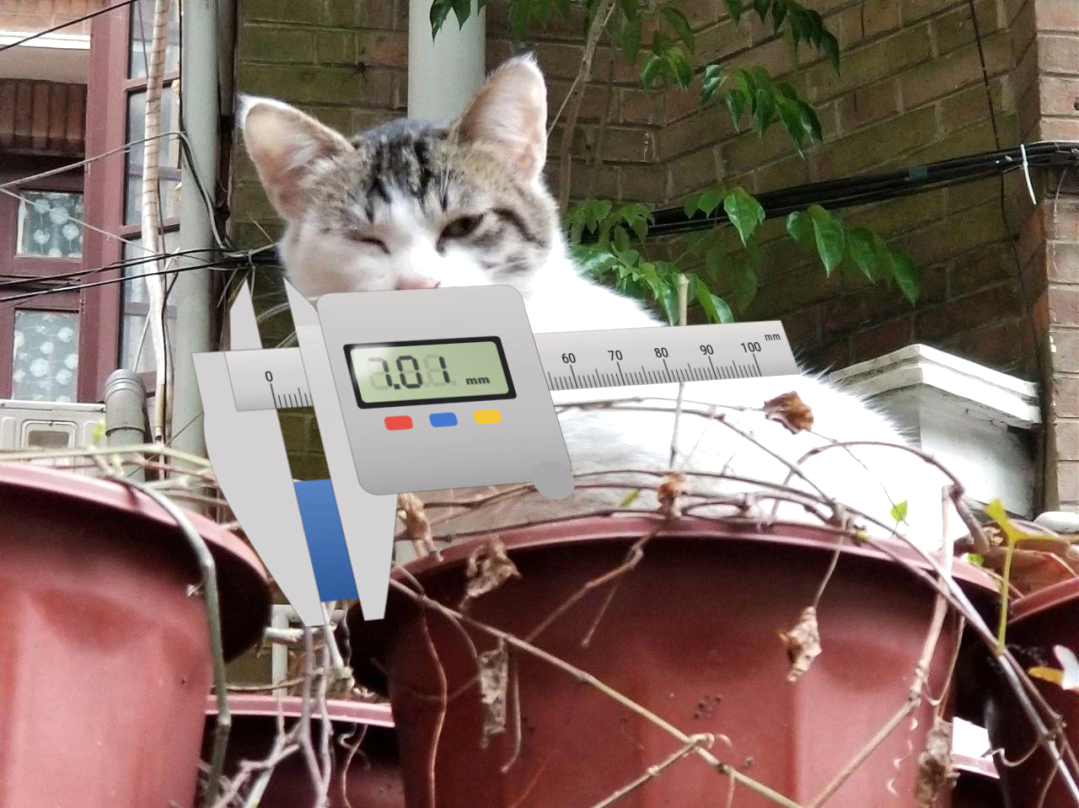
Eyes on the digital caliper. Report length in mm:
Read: 7.01 mm
